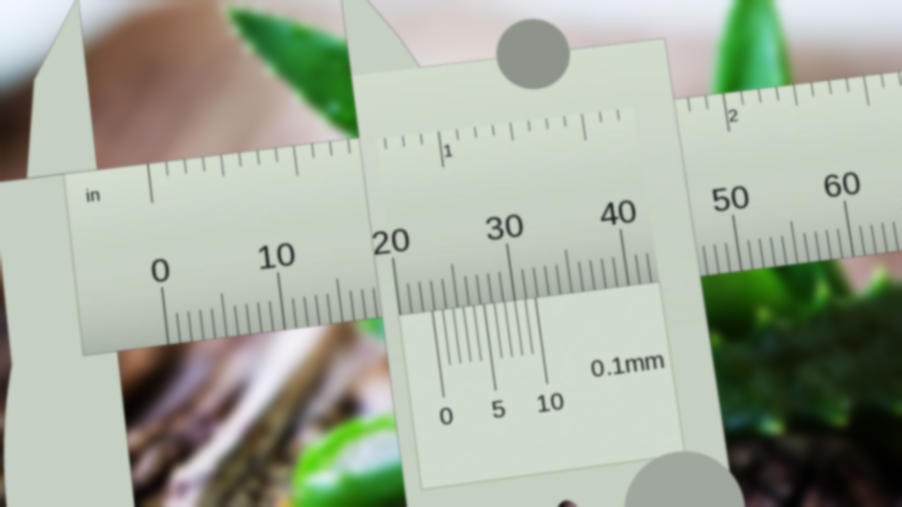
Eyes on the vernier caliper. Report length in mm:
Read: 22.8 mm
